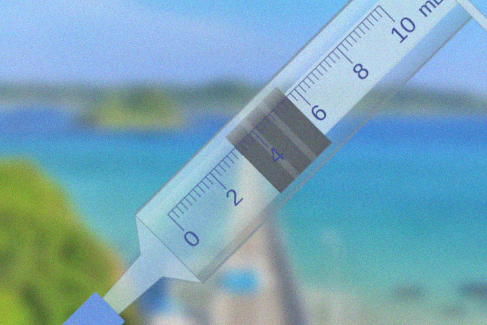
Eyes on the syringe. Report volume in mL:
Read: 3.2 mL
